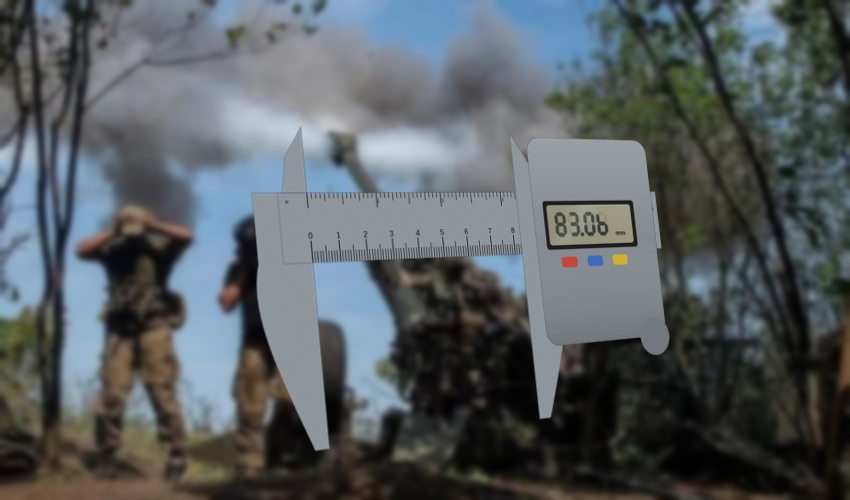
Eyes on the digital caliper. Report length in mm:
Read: 83.06 mm
